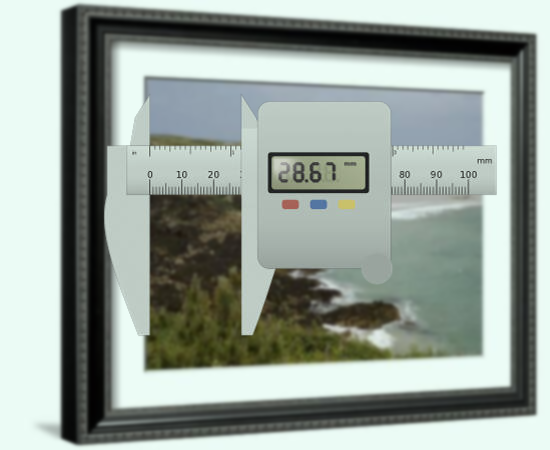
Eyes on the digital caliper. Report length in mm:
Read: 28.67 mm
